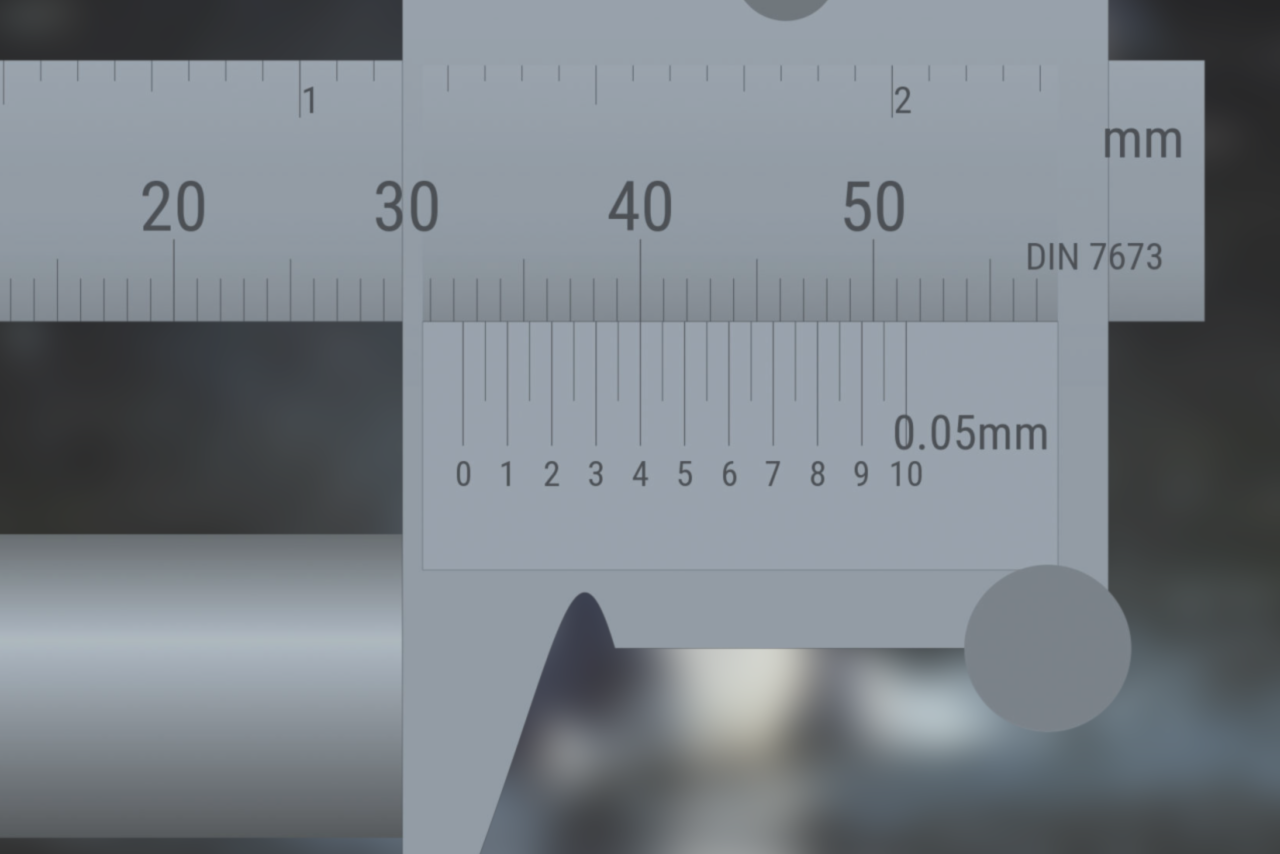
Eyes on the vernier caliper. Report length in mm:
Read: 32.4 mm
